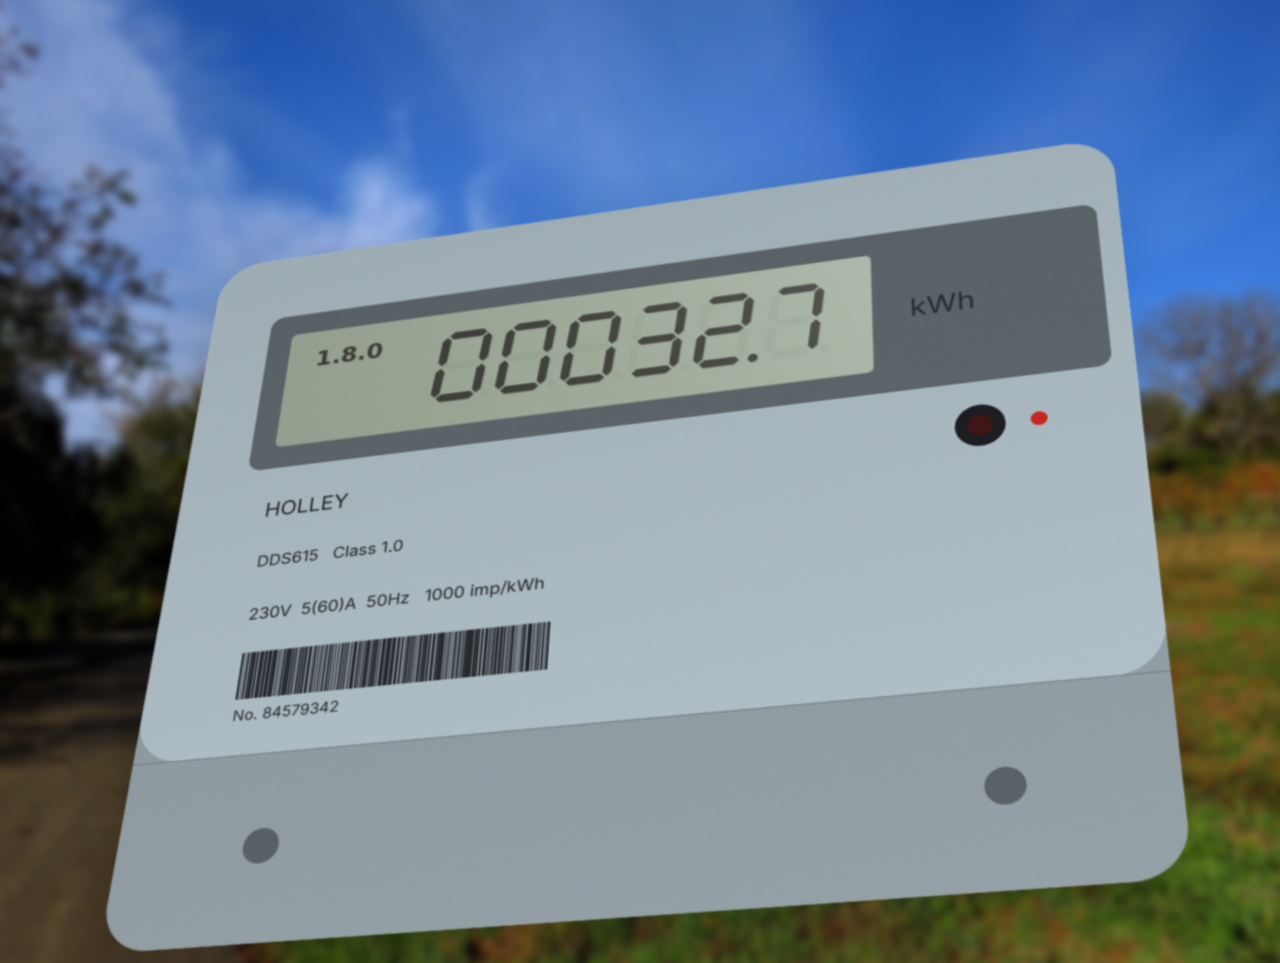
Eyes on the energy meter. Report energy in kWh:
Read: 32.7 kWh
